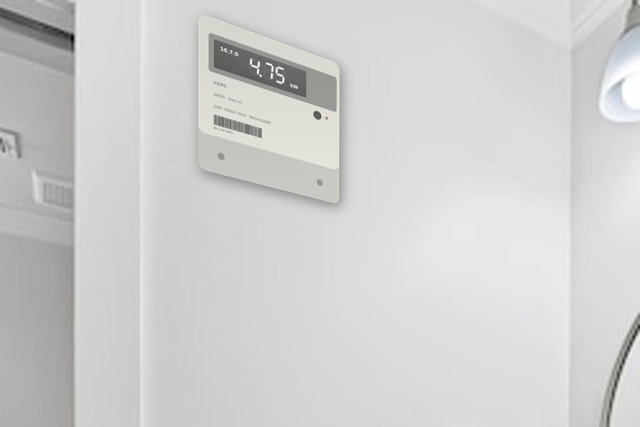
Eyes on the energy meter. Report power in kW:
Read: 4.75 kW
